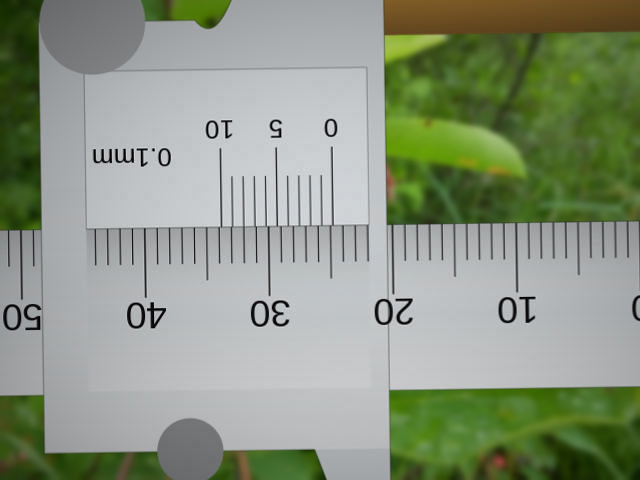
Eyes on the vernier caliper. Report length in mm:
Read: 24.8 mm
